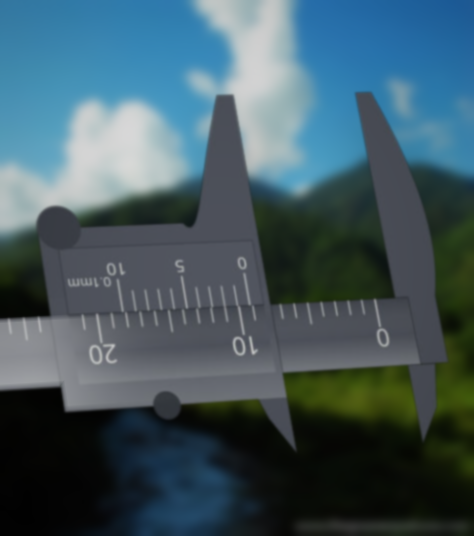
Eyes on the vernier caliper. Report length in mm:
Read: 9.2 mm
